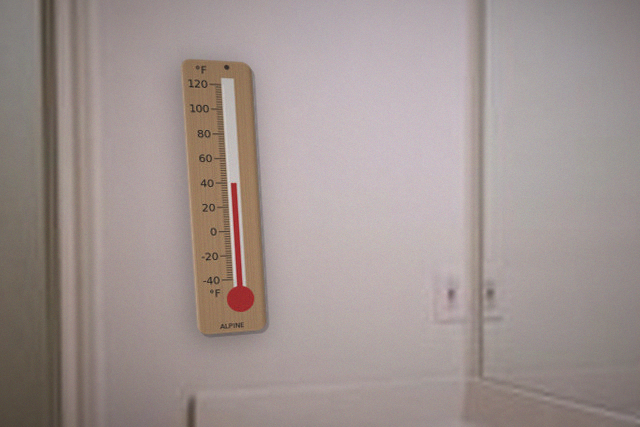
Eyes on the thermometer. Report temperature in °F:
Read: 40 °F
